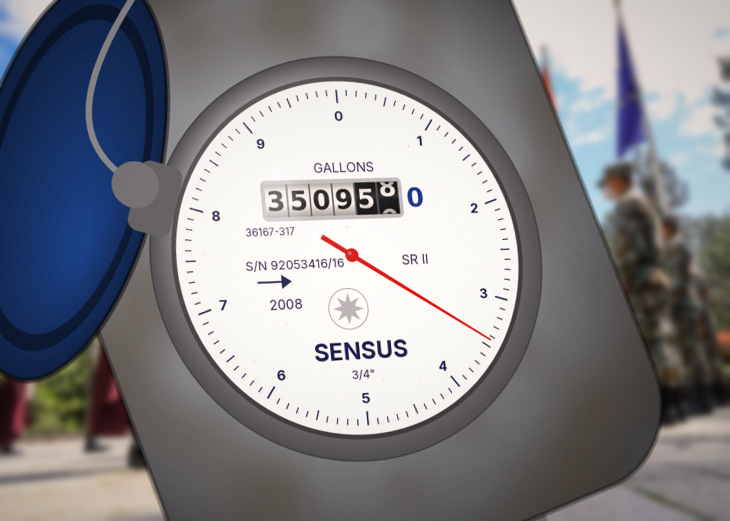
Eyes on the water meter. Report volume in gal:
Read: 3509583.4 gal
